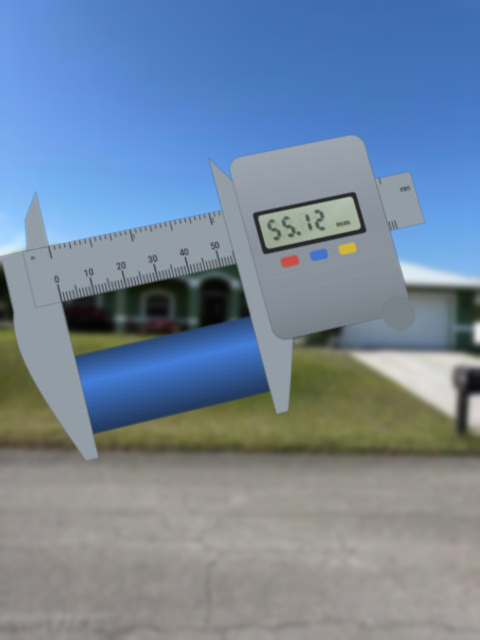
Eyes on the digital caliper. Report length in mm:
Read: 55.12 mm
